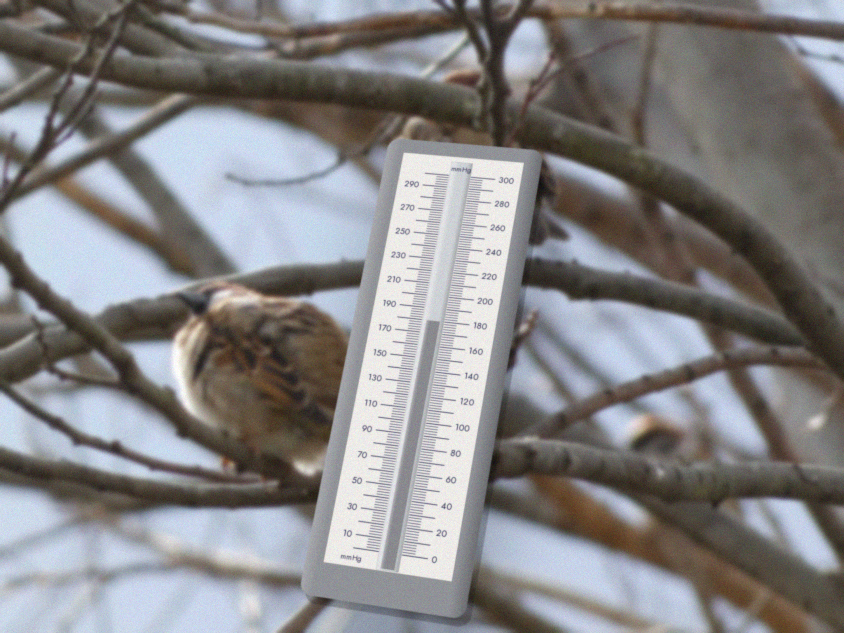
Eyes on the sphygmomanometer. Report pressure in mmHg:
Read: 180 mmHg
